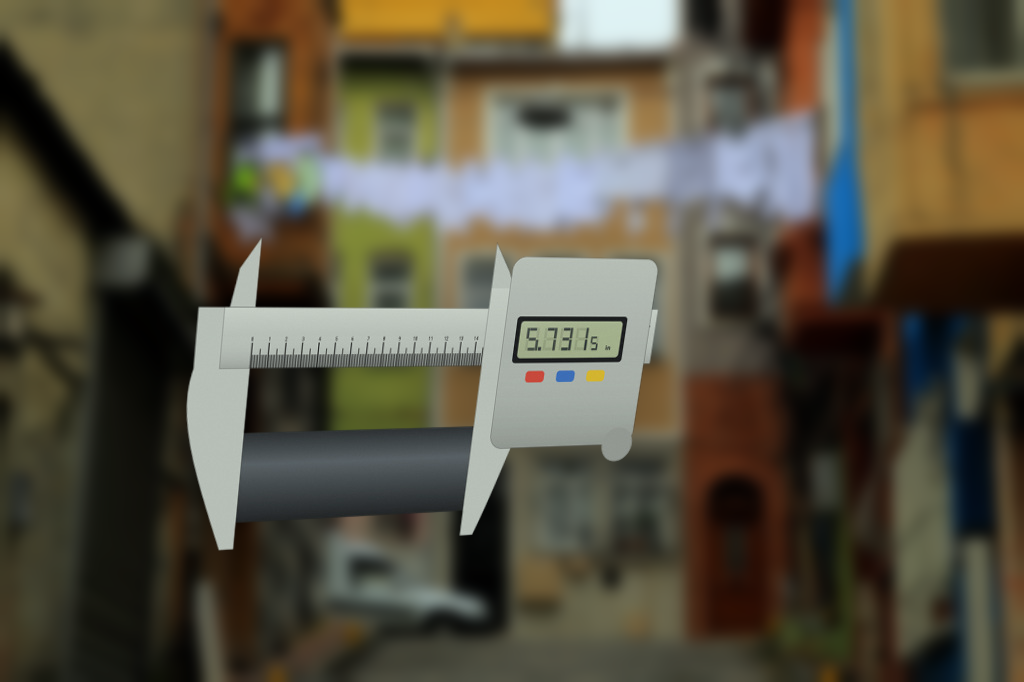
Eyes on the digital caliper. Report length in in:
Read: 5.7315 in
